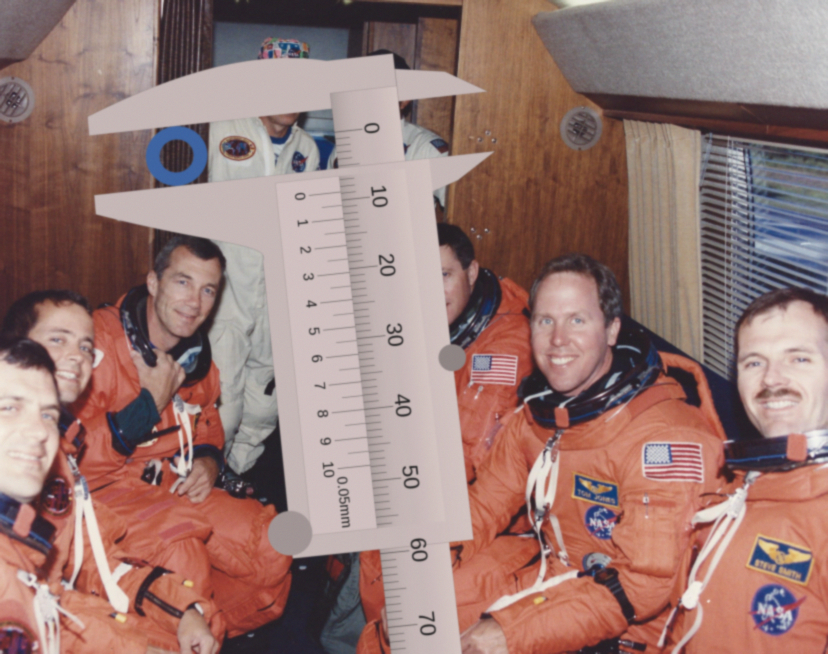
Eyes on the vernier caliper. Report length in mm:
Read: 8.8 mm
